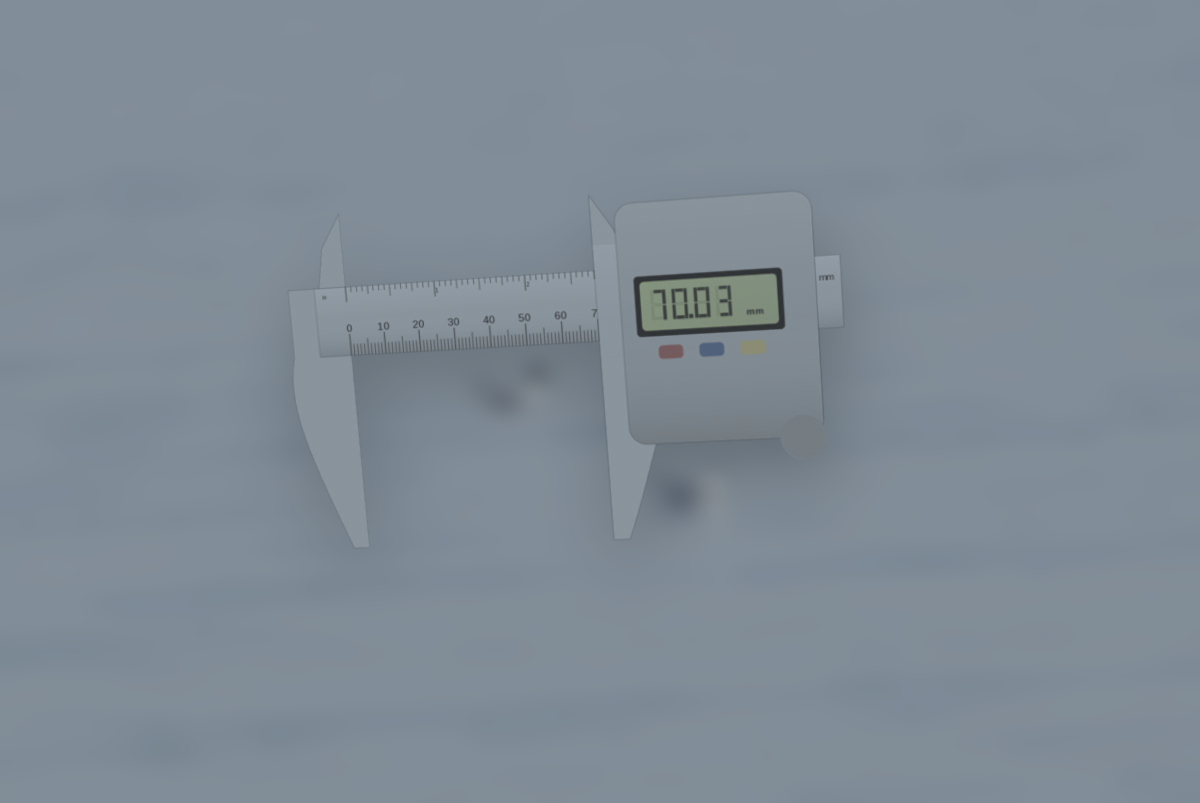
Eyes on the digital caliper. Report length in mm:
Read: 70.03 mm
